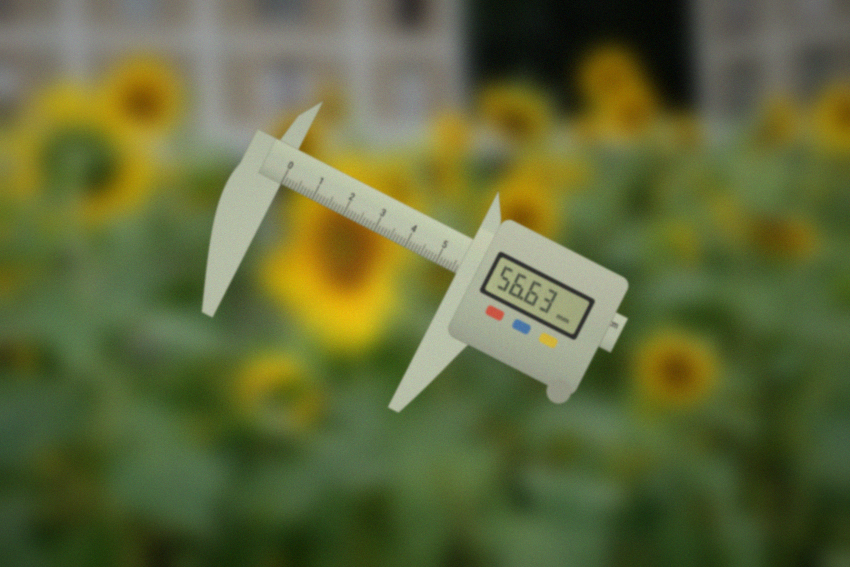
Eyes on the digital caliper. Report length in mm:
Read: 56.63 mm
